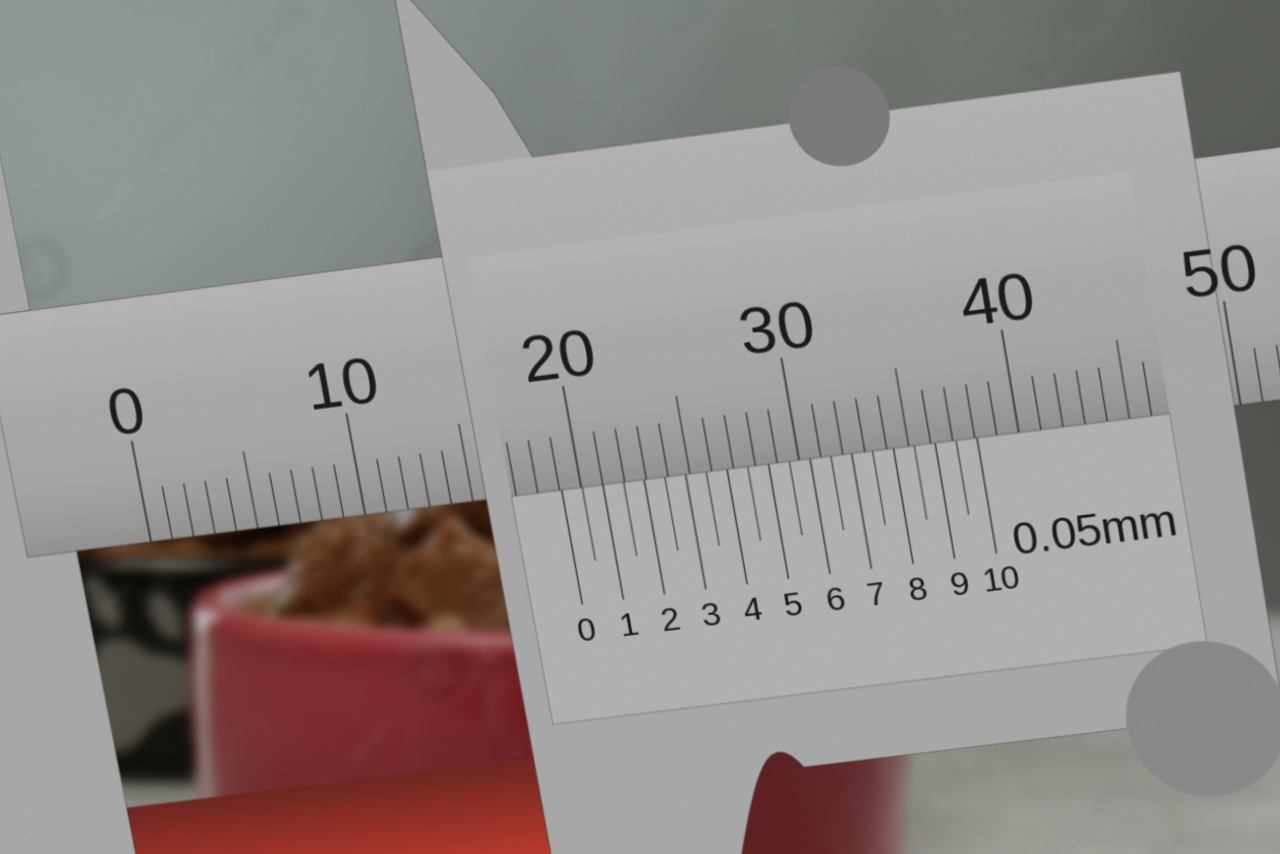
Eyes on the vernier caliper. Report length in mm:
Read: 19.1 mm
